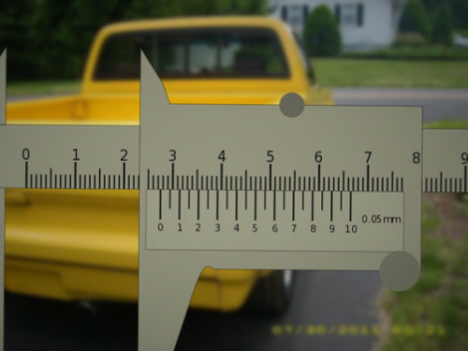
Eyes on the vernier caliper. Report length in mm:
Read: 27.5 mm
